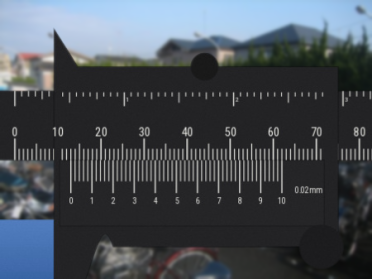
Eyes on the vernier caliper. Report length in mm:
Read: 13.0 mm
